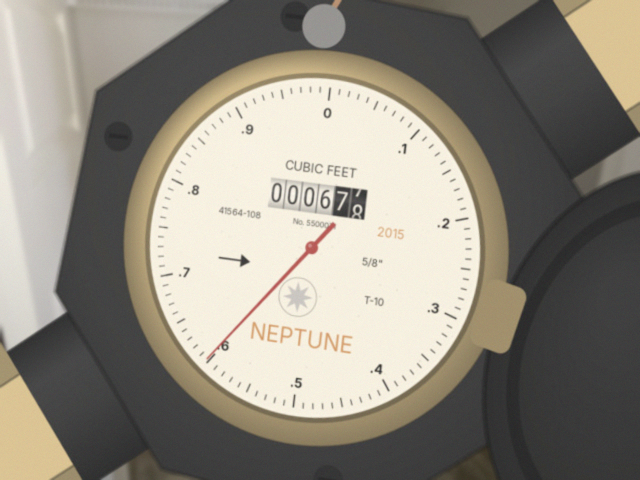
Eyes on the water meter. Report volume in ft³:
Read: 677.60 ft³
